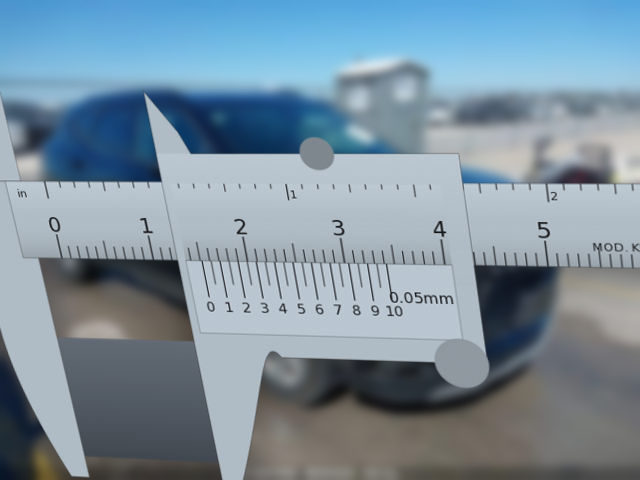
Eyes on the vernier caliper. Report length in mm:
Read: 15.2 mm
